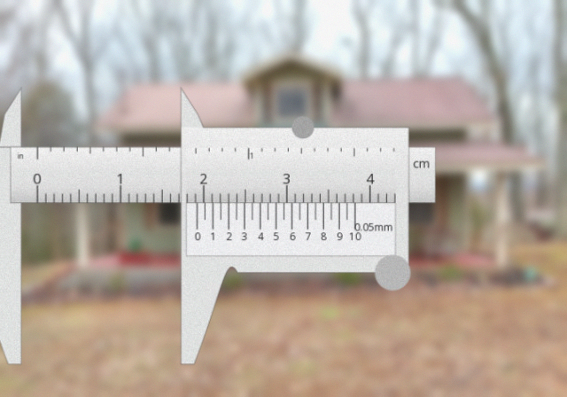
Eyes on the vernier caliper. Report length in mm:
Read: 19.2 mm
